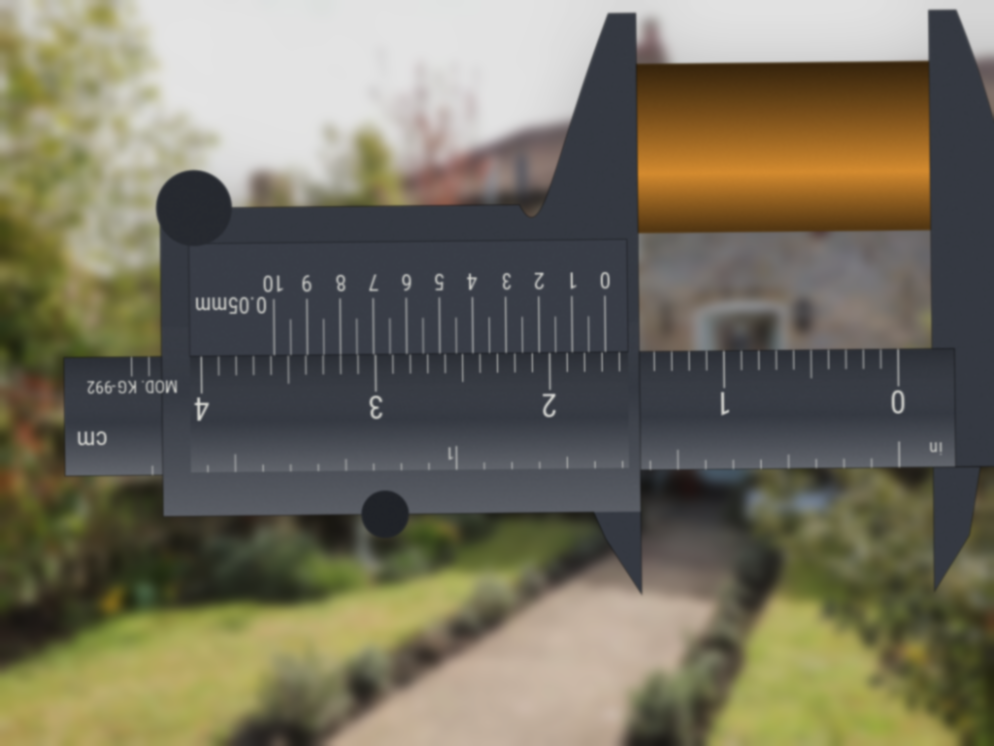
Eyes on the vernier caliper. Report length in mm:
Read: 16.8 mm
